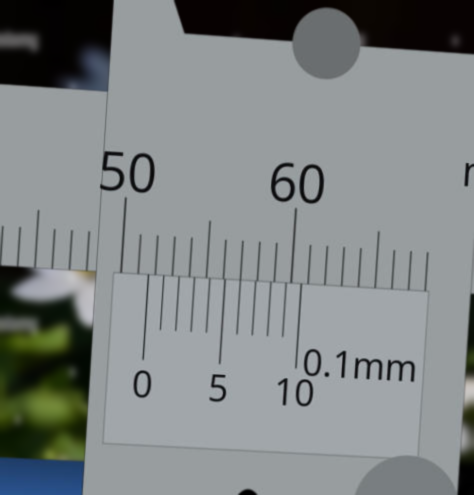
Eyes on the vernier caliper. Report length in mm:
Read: 51.6 mm
